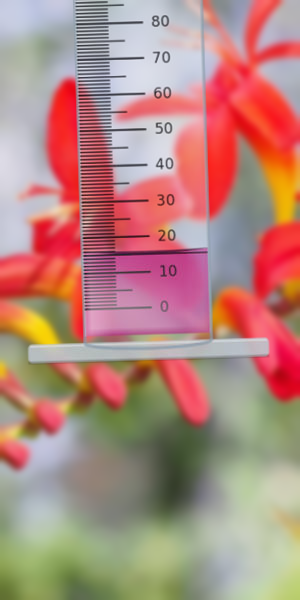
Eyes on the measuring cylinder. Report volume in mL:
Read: 15 mL
